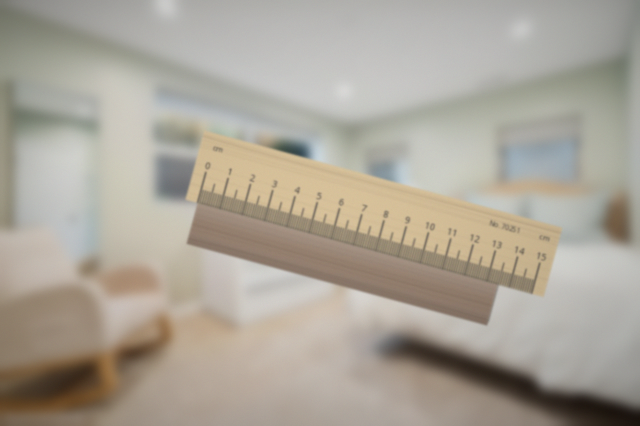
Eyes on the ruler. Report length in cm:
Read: 13.5 cm
